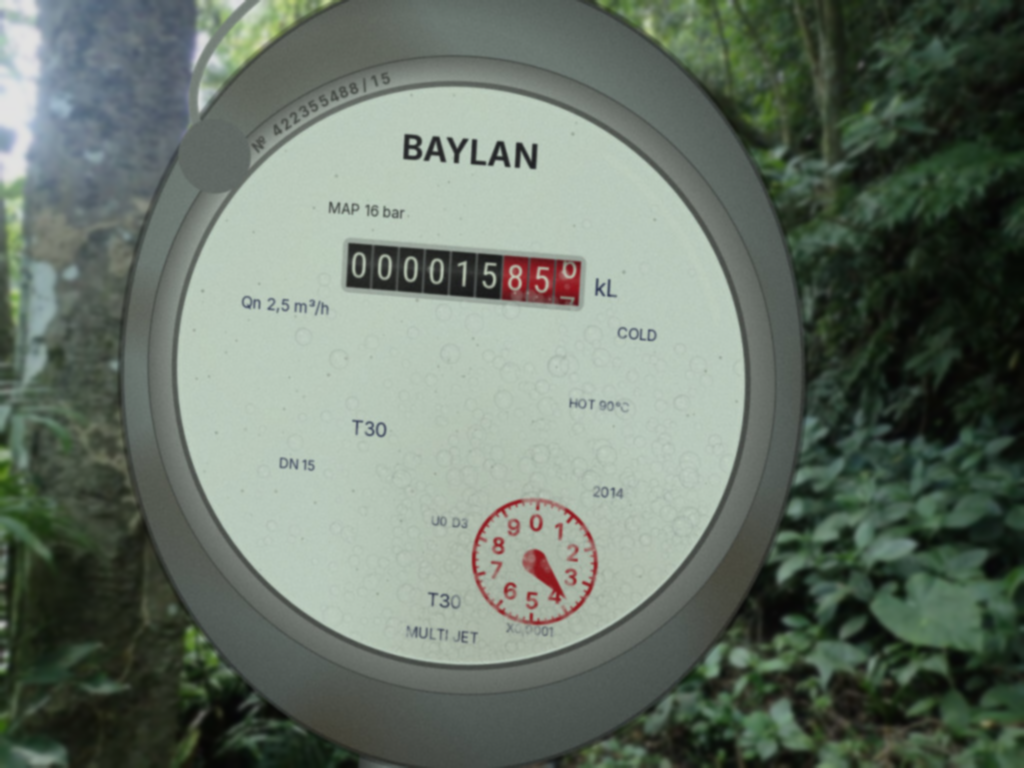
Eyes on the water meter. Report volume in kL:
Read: 15.8563 kL
